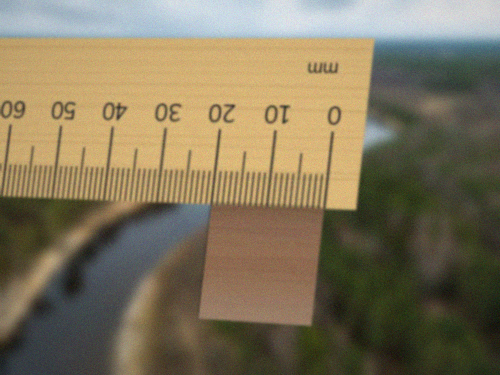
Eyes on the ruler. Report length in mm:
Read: 20 mm
